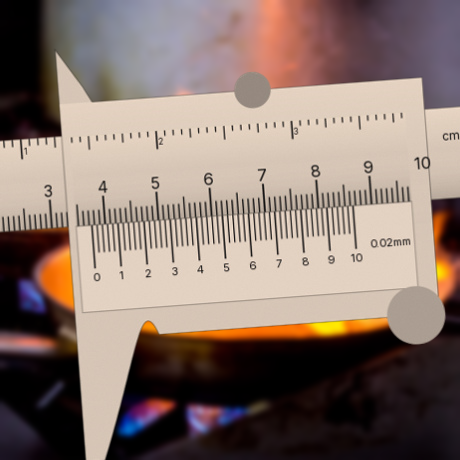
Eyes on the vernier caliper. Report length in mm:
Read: 37.5 mm
